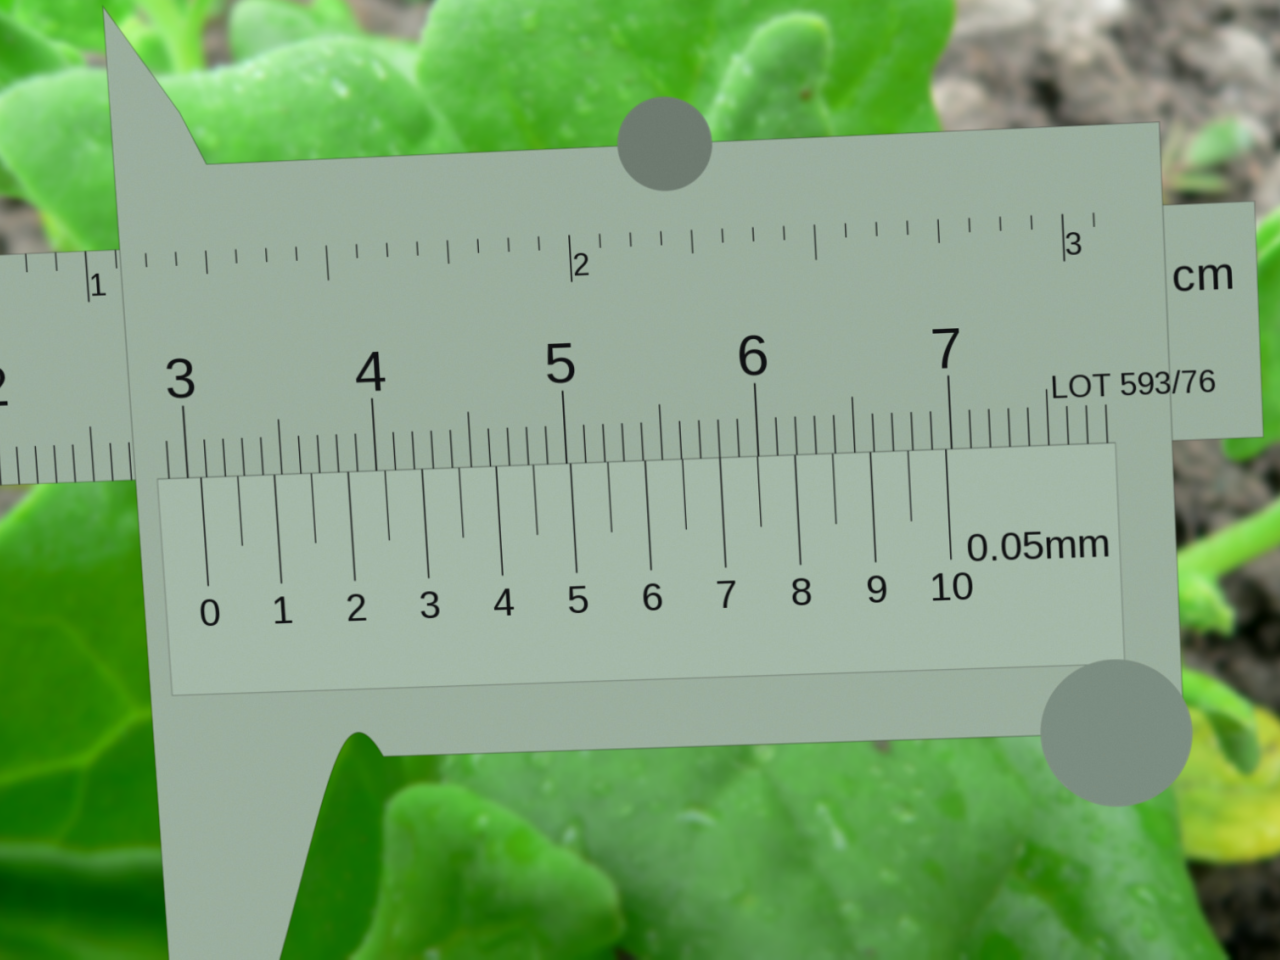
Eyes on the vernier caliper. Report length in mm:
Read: 30.7 mm
